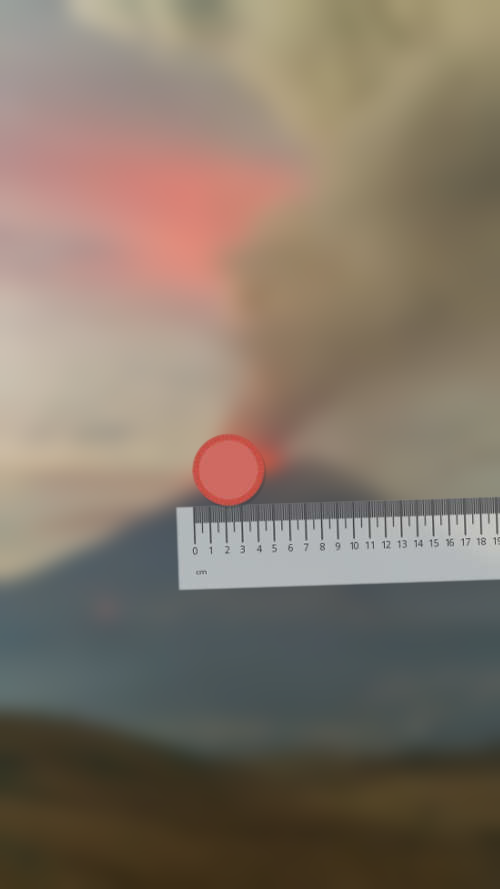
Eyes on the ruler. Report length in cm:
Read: 4.5 cm
